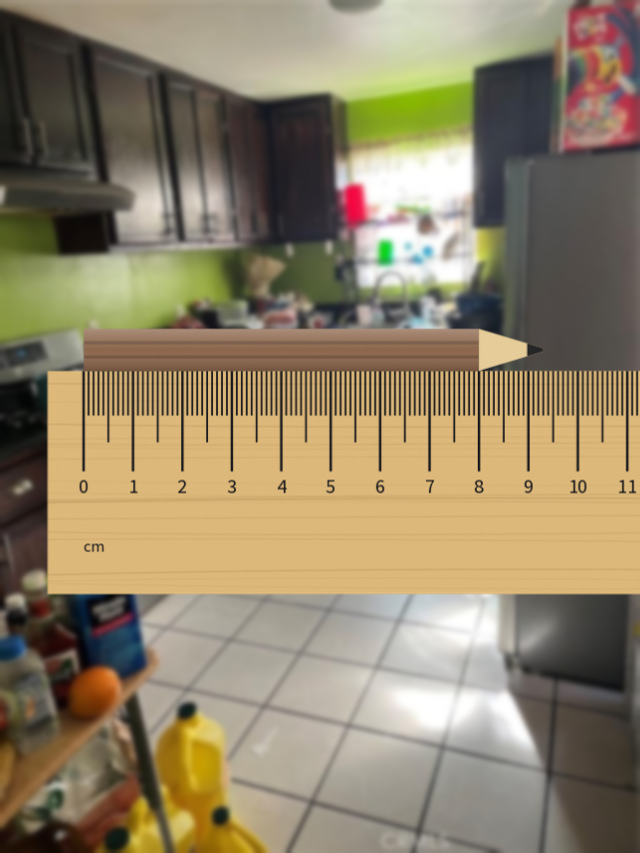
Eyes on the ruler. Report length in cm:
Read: 9.3 cm
